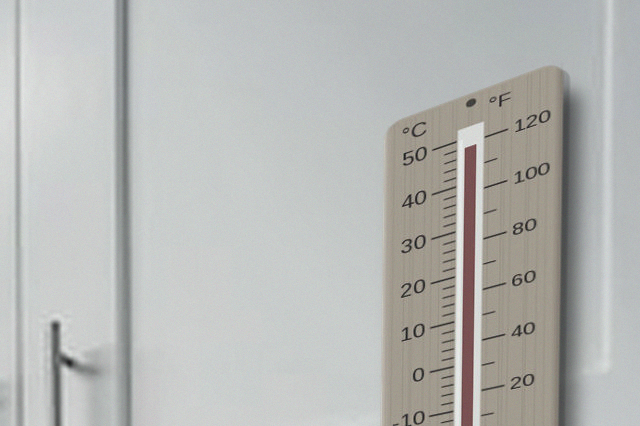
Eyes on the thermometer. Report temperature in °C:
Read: 48 °C
